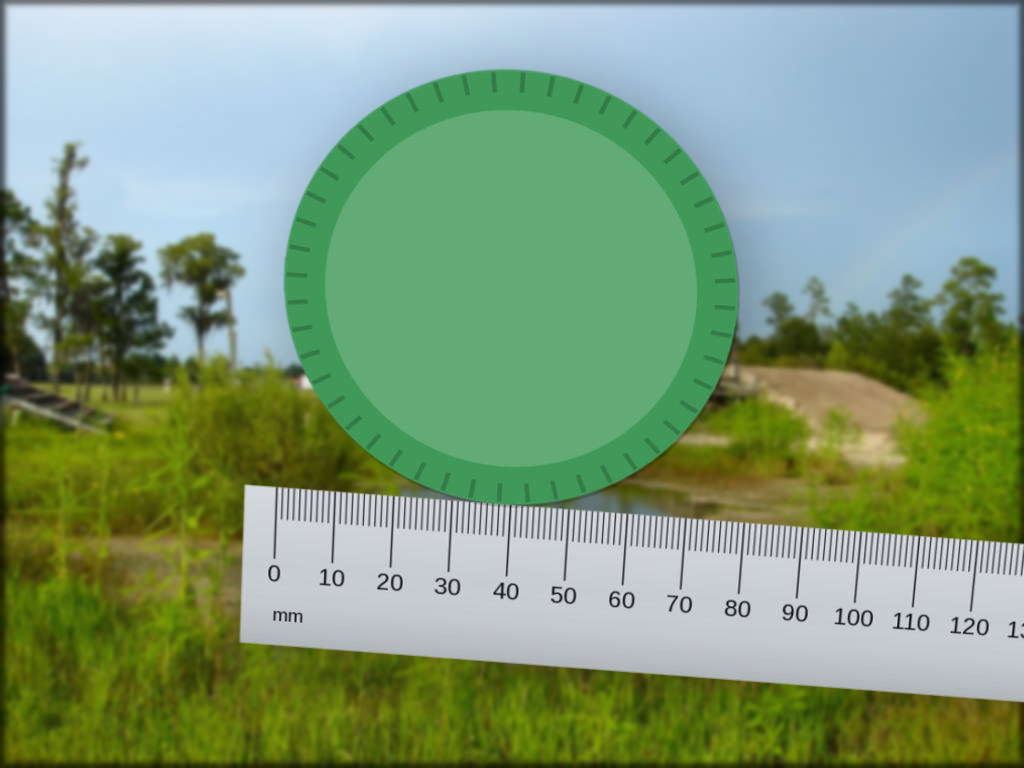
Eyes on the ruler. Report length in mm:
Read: 76 mm
